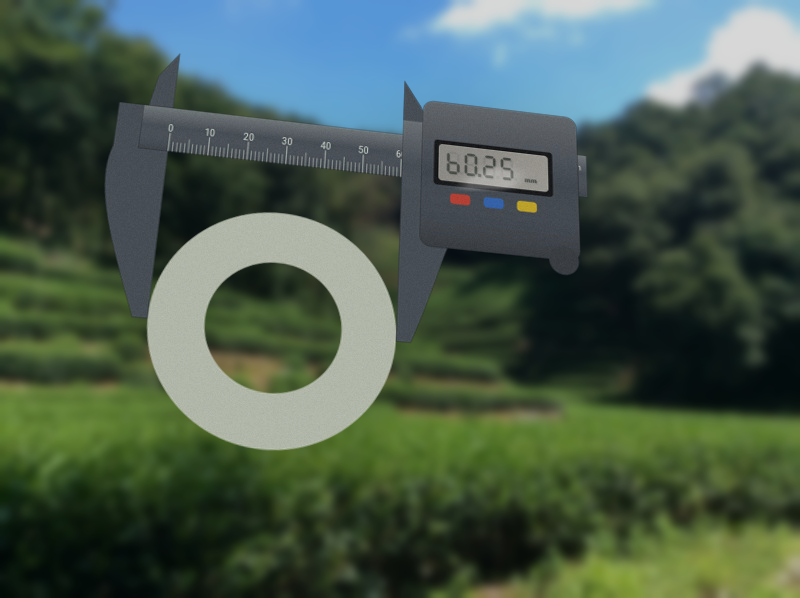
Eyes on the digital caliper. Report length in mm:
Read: 60.25 mm
